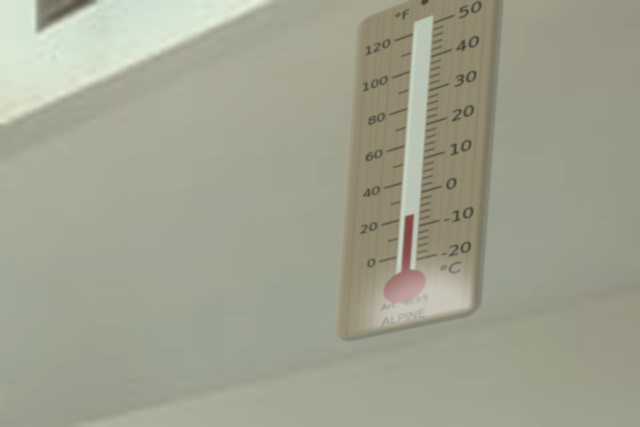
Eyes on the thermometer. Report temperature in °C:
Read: -6 °C
